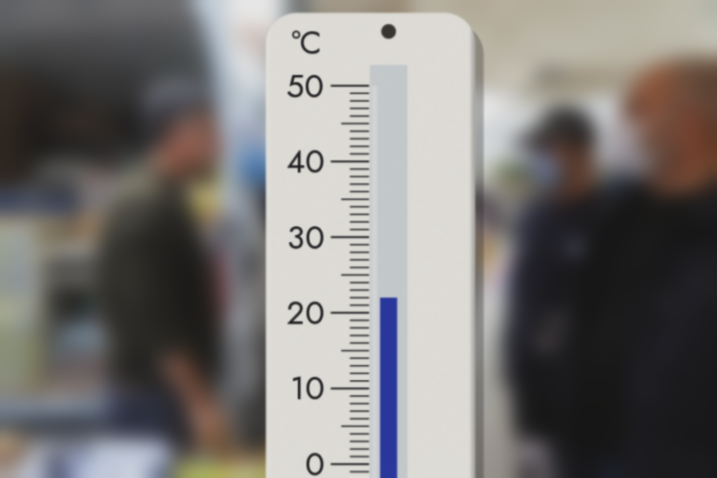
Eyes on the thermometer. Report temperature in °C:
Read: 22 °C
